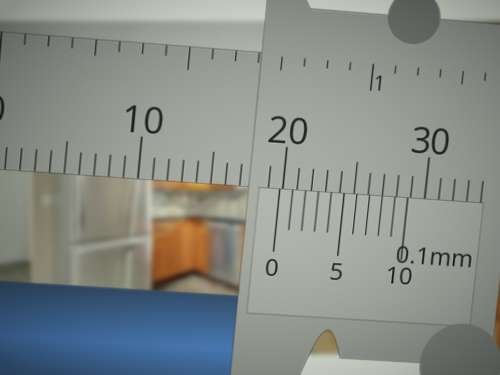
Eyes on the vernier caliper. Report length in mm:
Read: 19.8 mm
